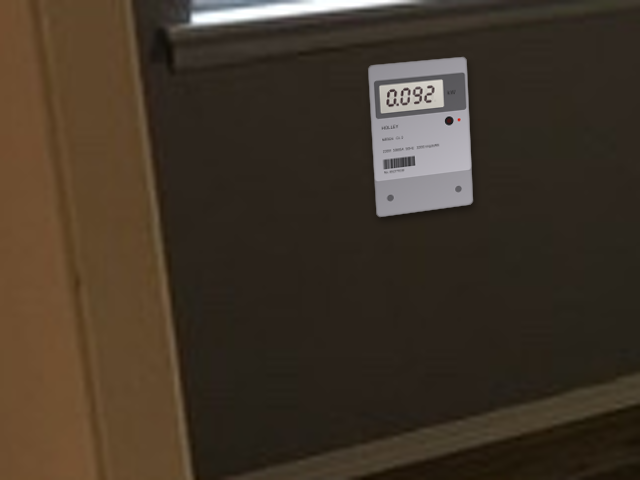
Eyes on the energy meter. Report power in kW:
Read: 0.092 kW
